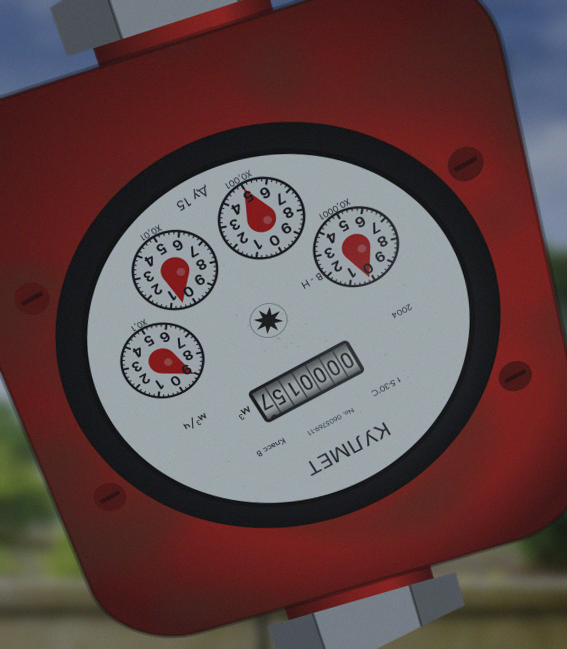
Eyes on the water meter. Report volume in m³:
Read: 156.9050 m³
